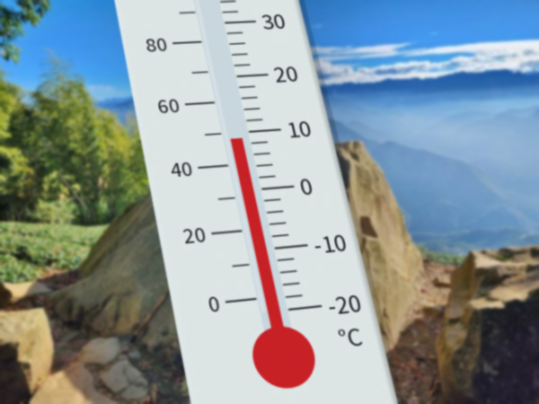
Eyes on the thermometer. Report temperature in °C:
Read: 9 °C
